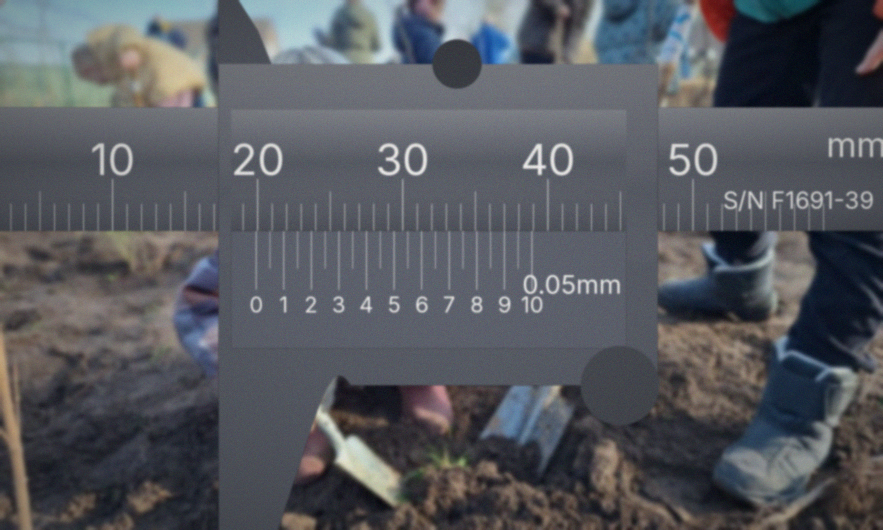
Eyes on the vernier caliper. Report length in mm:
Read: 19.9 mm
